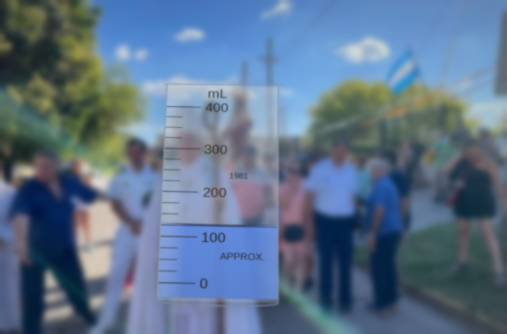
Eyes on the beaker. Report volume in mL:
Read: 125 mL
